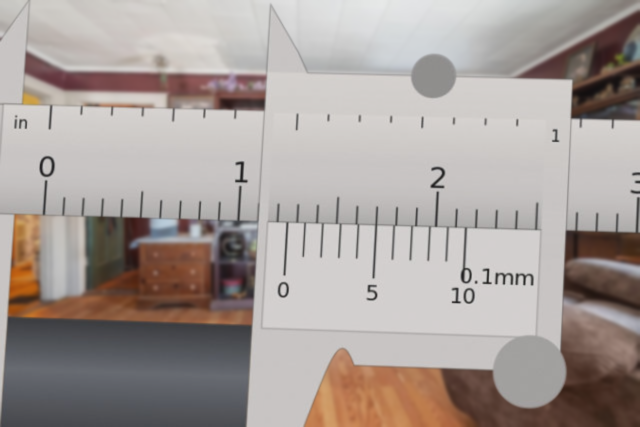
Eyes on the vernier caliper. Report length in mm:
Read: 12.5 mm
